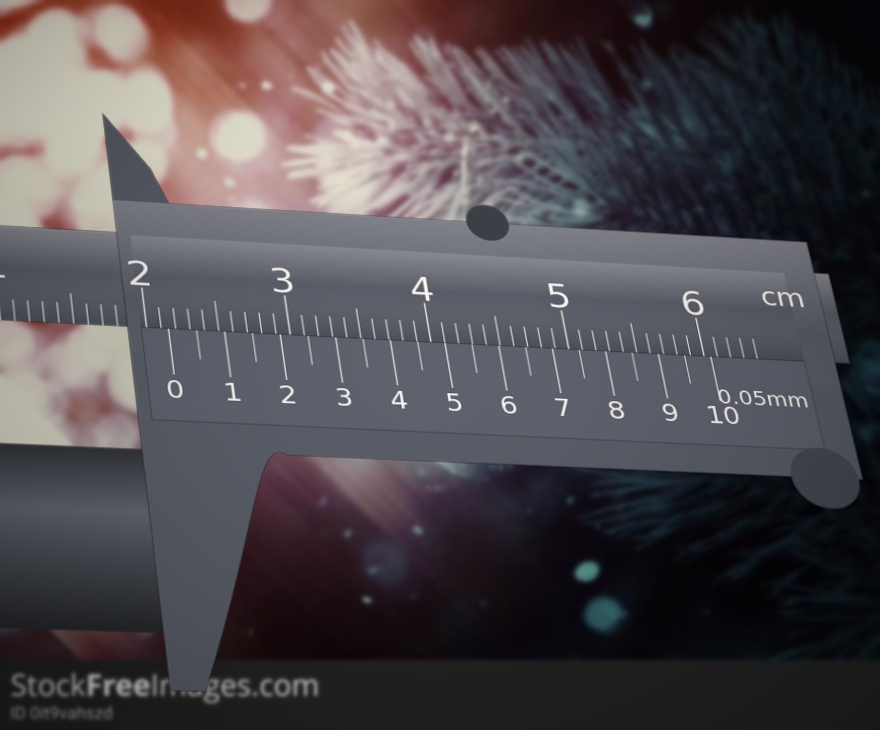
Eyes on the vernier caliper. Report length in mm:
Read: 21.5 mm
